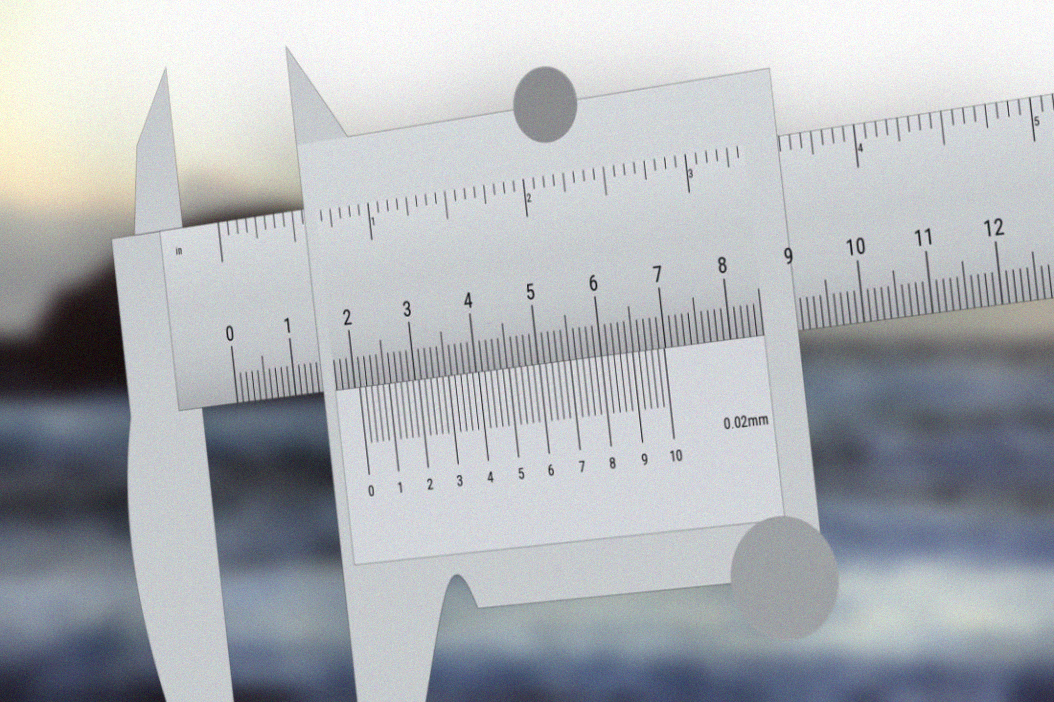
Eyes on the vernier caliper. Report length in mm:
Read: 20.8 mm
